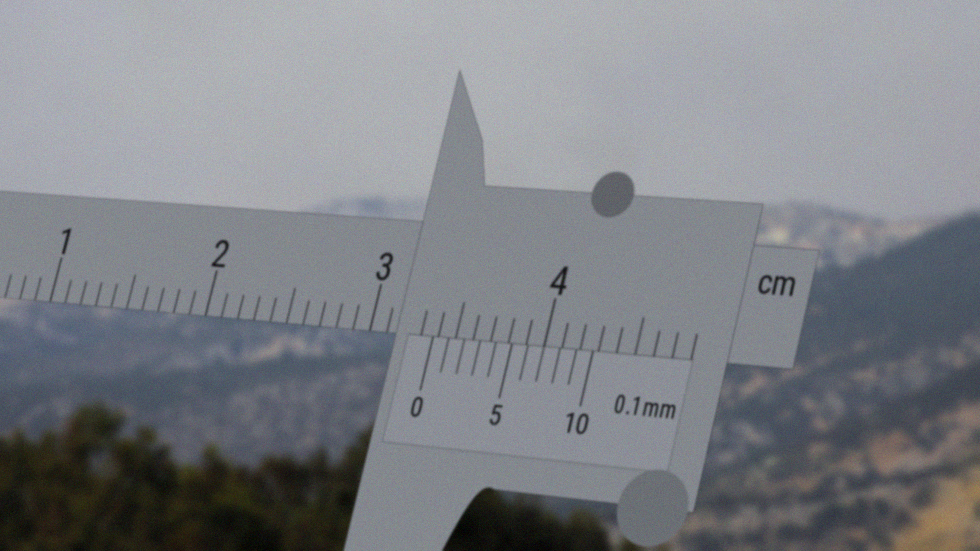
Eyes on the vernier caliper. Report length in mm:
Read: 33.7 mm
